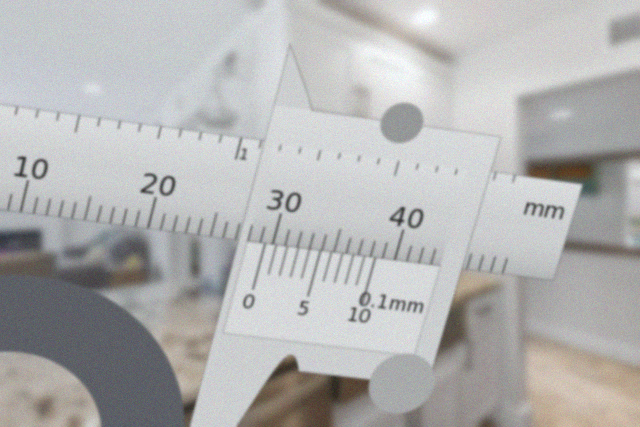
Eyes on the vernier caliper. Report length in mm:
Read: 29.4 mm
